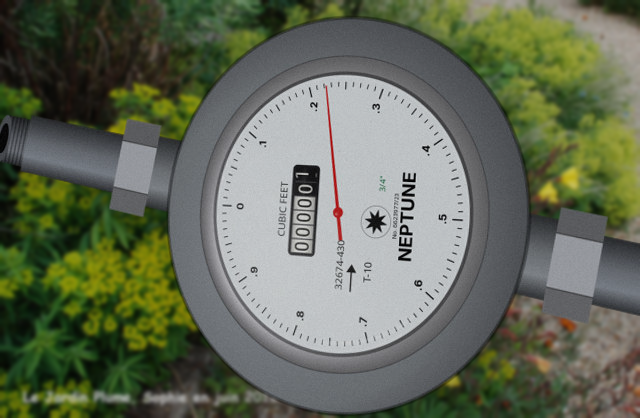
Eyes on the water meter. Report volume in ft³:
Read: 1.22 ft³
